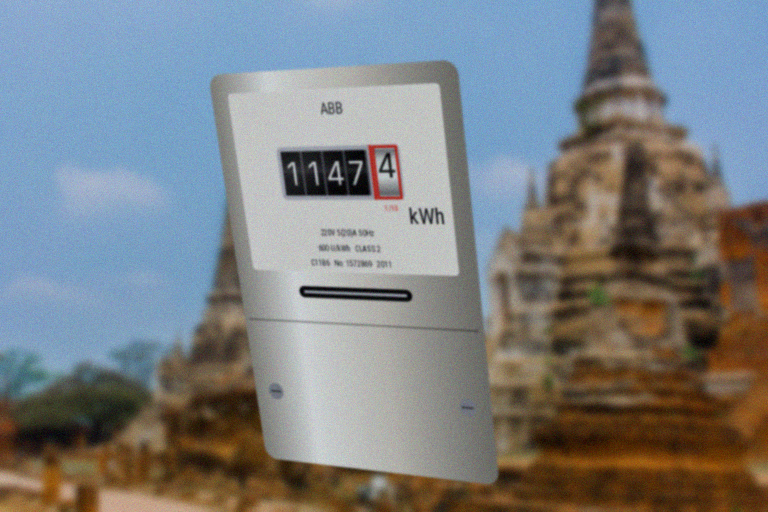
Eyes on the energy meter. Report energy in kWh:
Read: 1147.4 kWh
